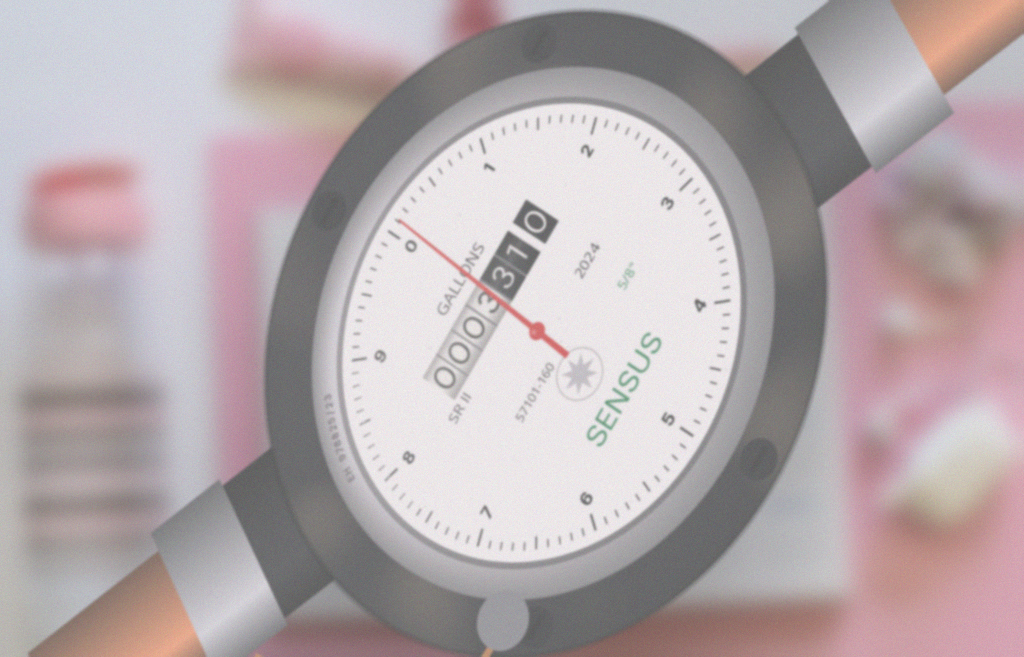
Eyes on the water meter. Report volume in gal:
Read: 3310.1 gal
